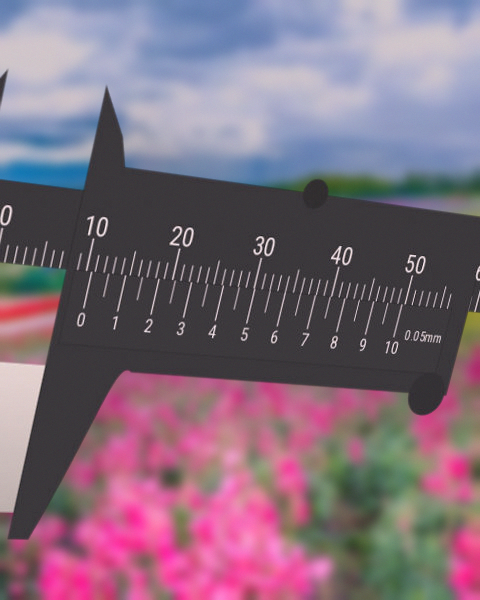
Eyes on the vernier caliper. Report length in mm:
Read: 10.6 mm
